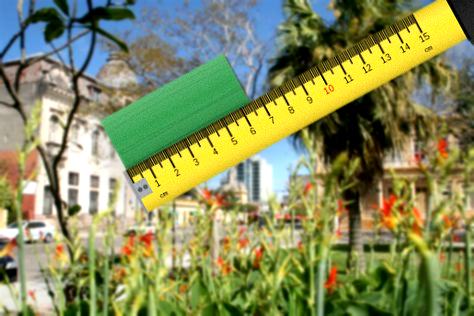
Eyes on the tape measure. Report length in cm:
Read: 6.5 cm
